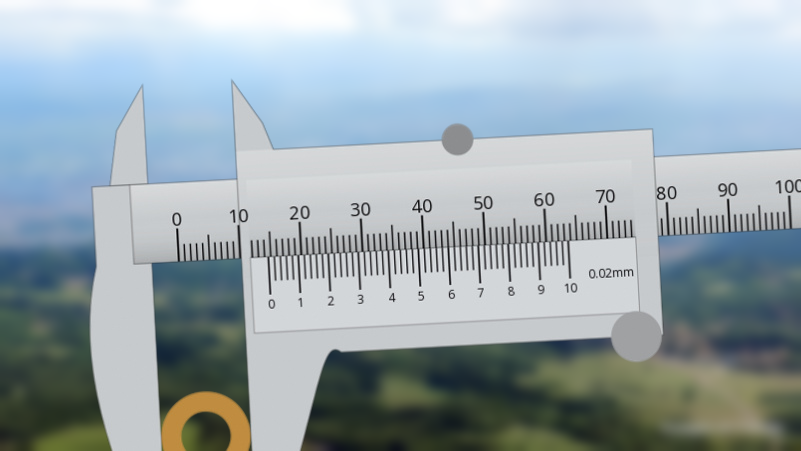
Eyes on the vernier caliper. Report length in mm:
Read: 14.6 mm
